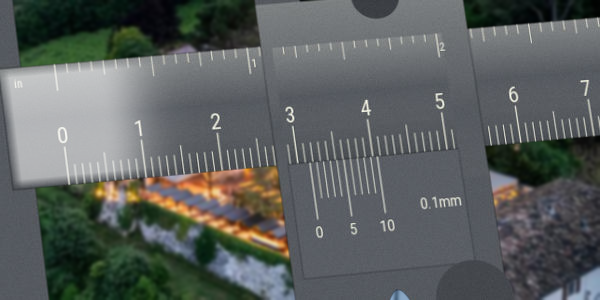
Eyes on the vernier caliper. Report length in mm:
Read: 31.6 mm
